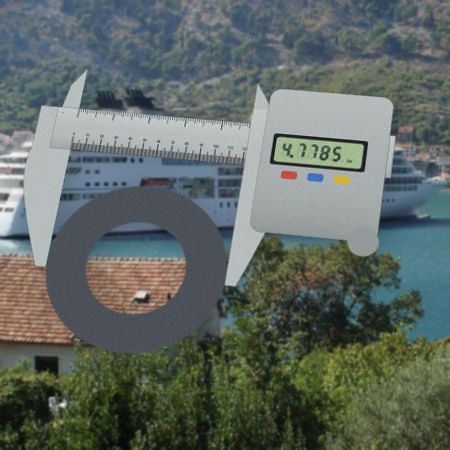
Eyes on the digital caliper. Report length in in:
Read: 4.7785 in
